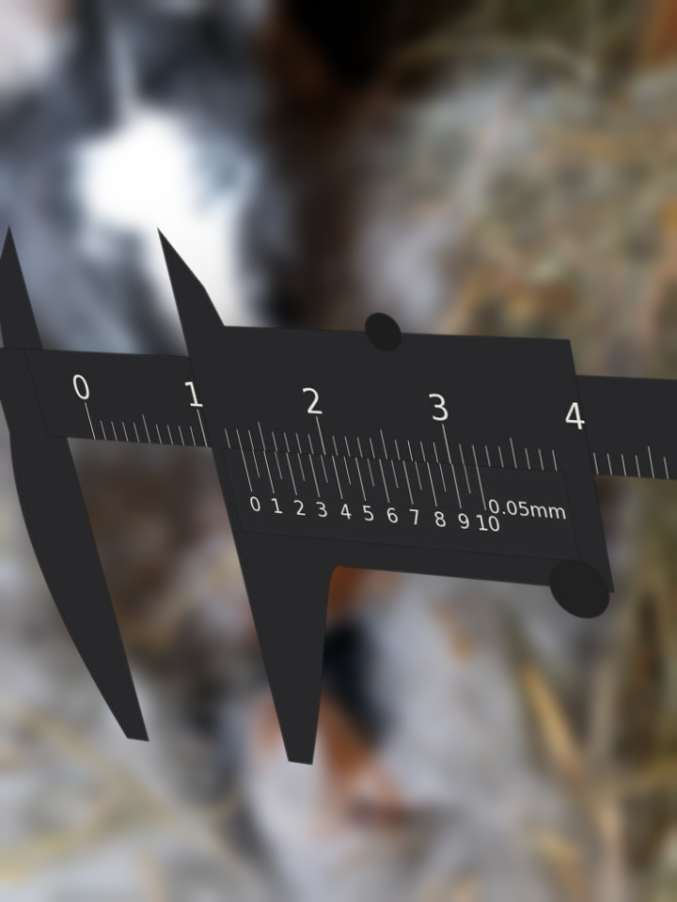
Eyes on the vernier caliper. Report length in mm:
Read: 13.0 mm
